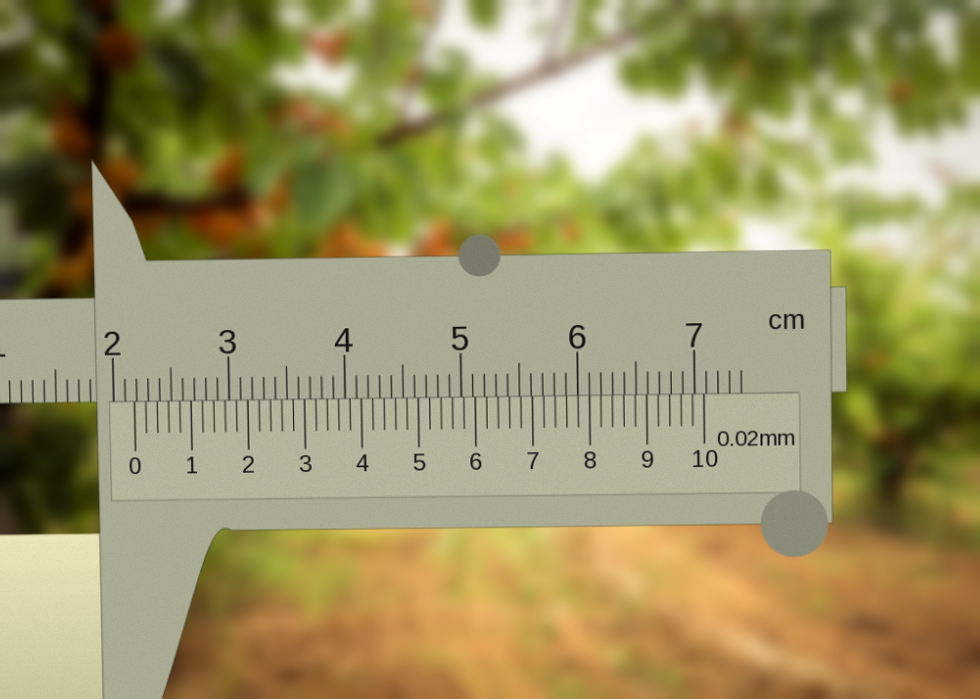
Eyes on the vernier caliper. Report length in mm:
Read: 21.8 mm
